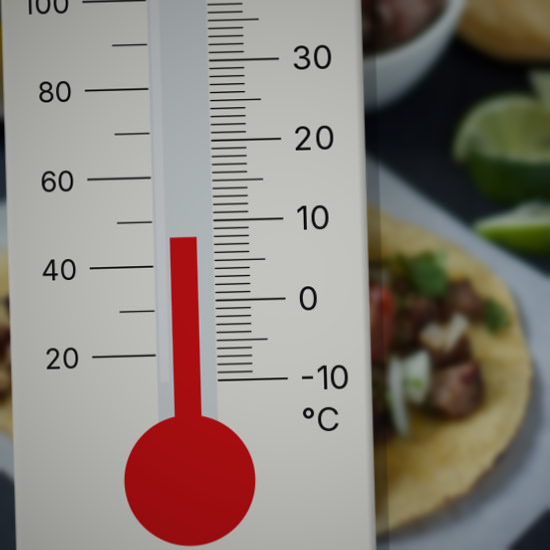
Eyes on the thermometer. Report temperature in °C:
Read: 8 °C
